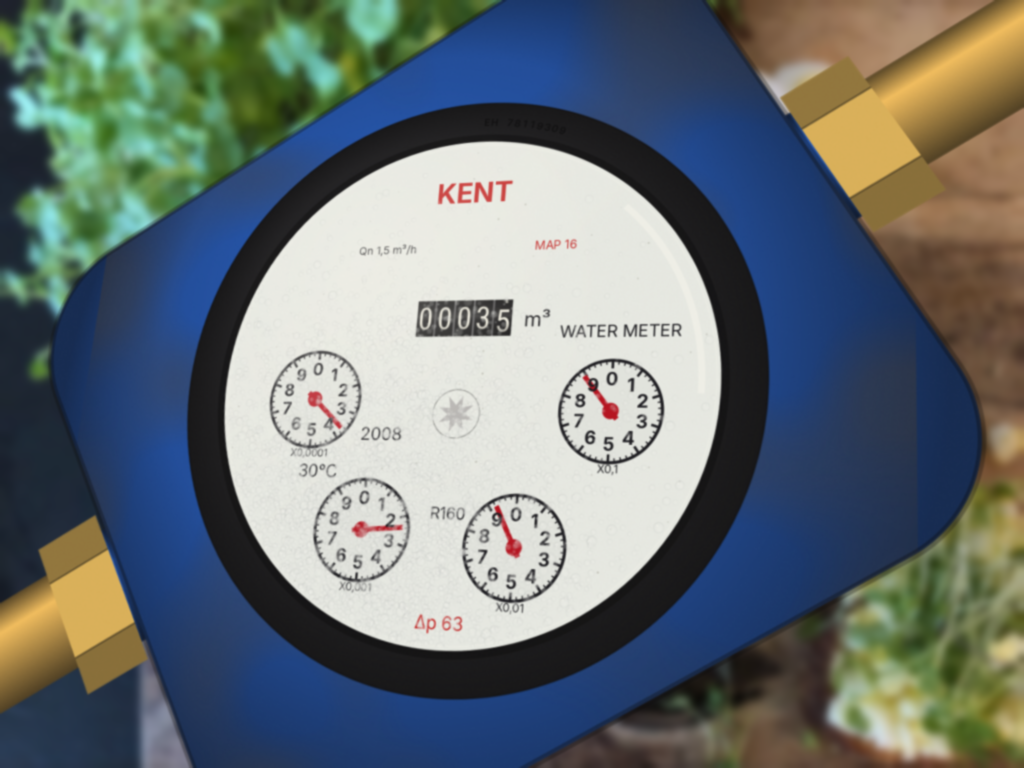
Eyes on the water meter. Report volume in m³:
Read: 34.8923 m³
